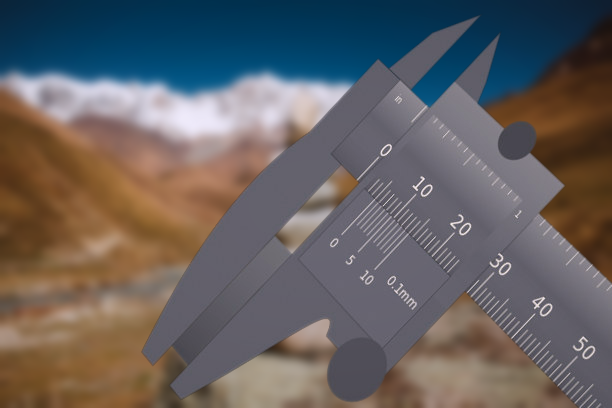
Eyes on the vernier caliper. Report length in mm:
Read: 5.0 mm
